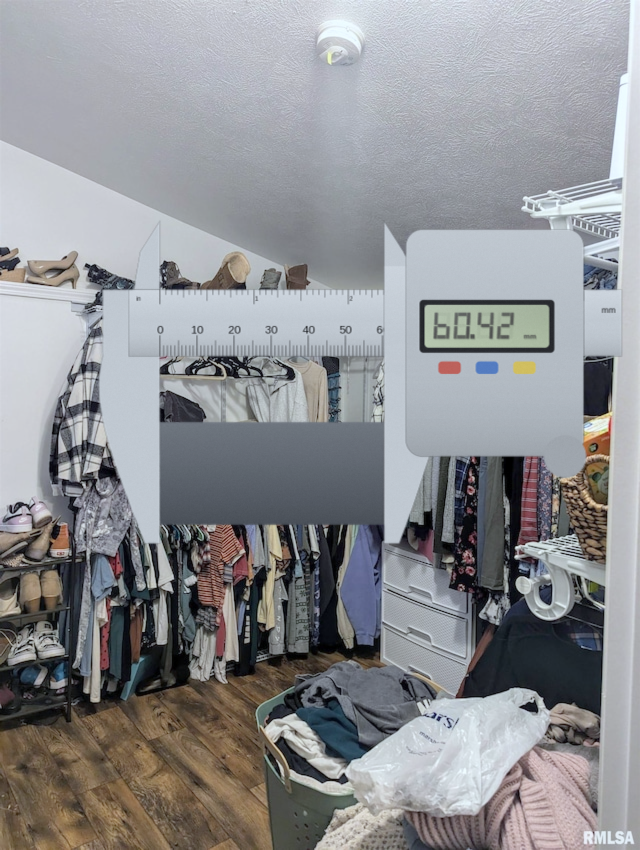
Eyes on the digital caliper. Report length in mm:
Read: 60.42 mm
